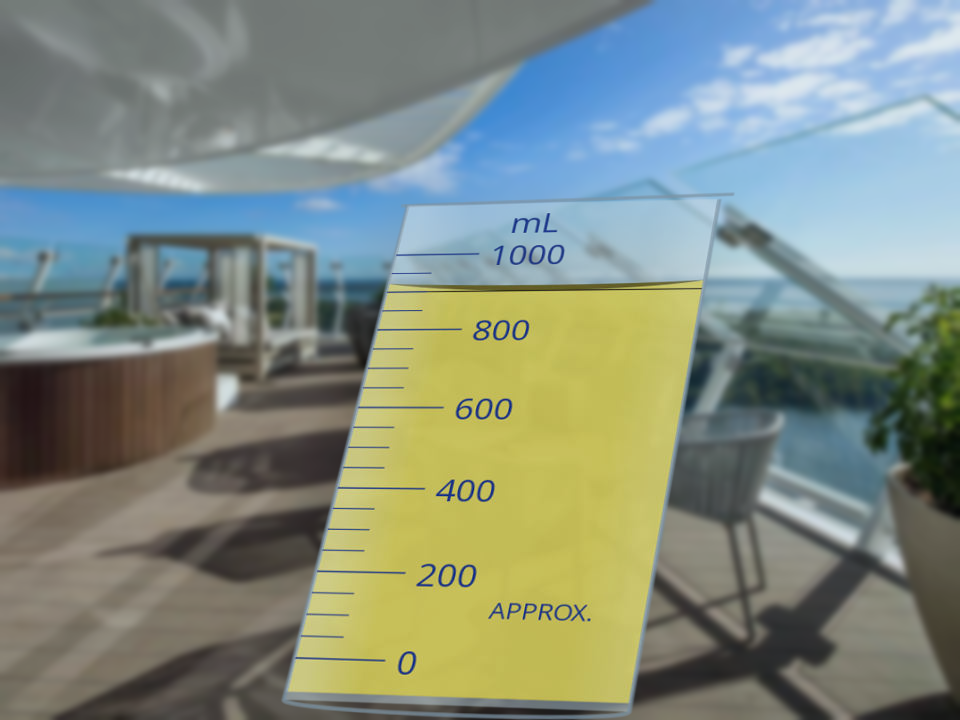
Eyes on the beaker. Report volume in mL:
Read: 900 mL
